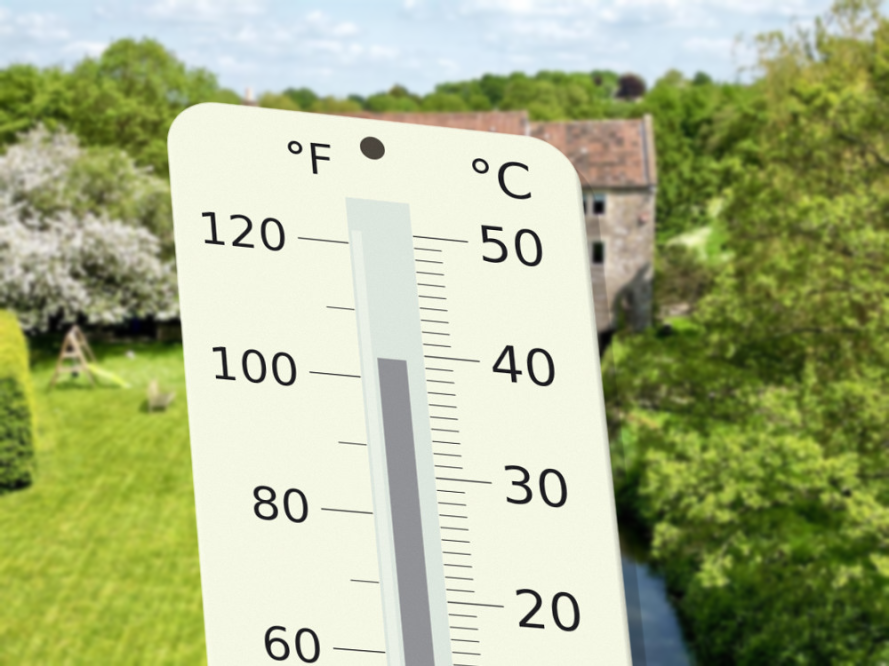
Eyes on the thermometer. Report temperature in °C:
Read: 39.5 °C
